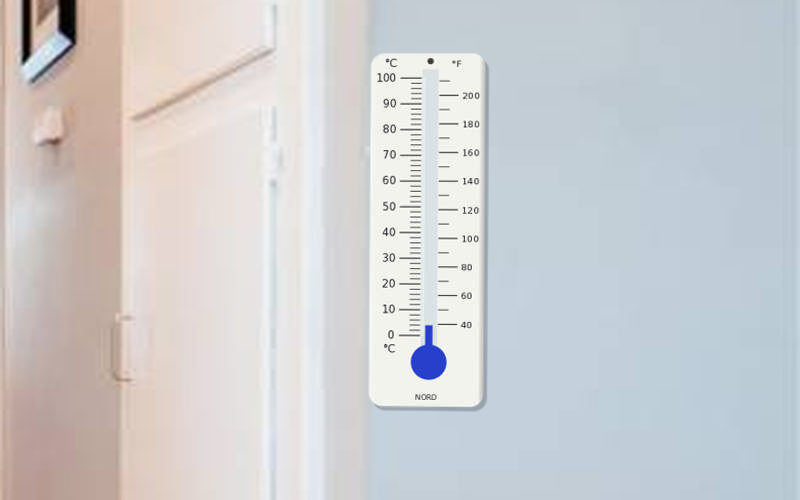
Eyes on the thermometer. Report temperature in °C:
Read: 4 °C
